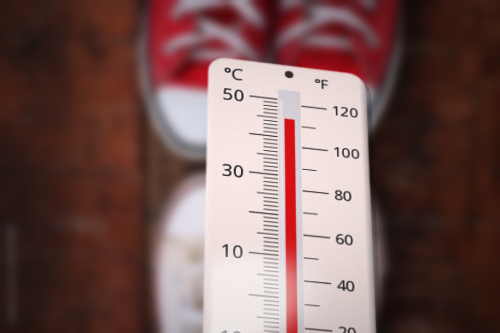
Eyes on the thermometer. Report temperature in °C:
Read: 45 °C
